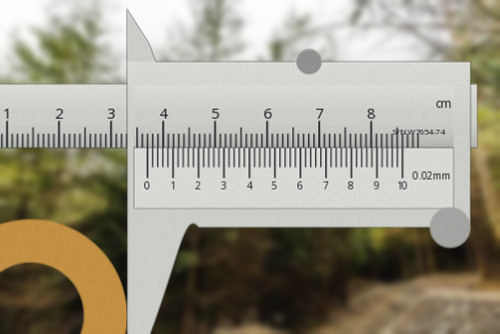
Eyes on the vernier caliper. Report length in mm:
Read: 37.0 mm
